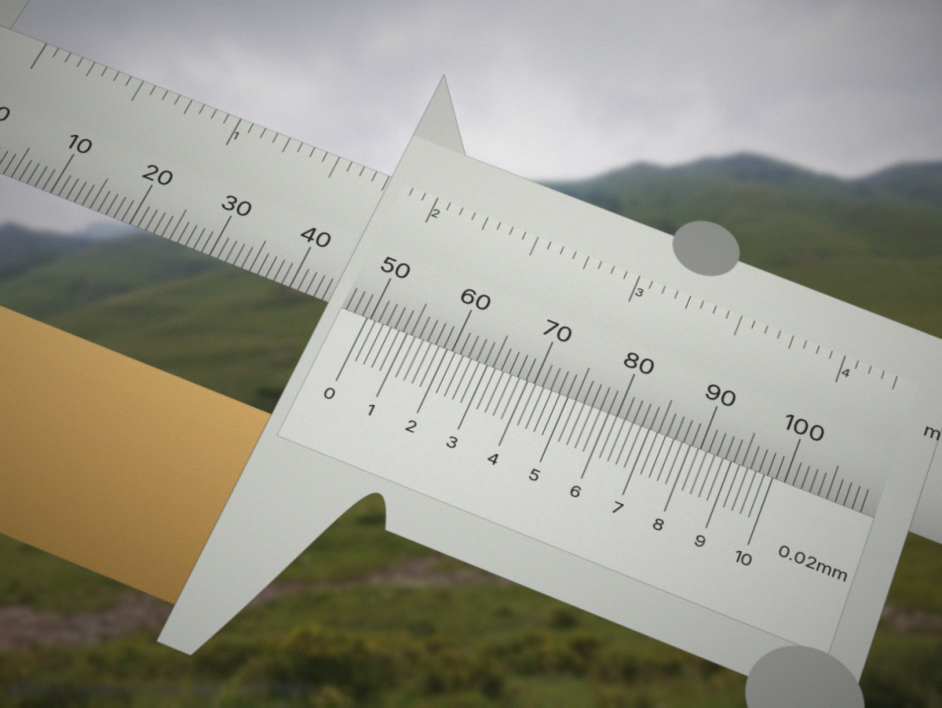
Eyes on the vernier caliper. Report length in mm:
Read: 49.6 mm
